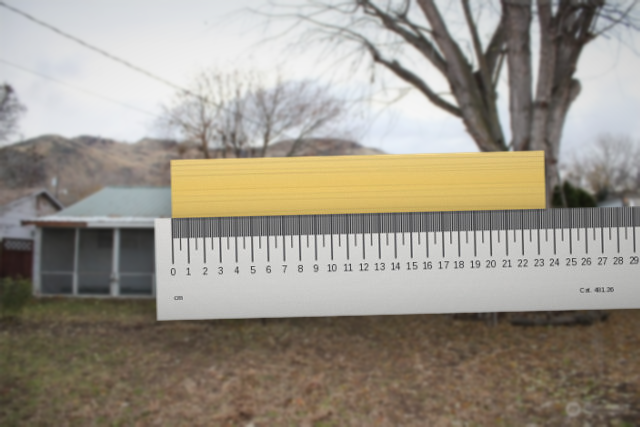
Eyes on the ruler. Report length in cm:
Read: 23.5 cm
